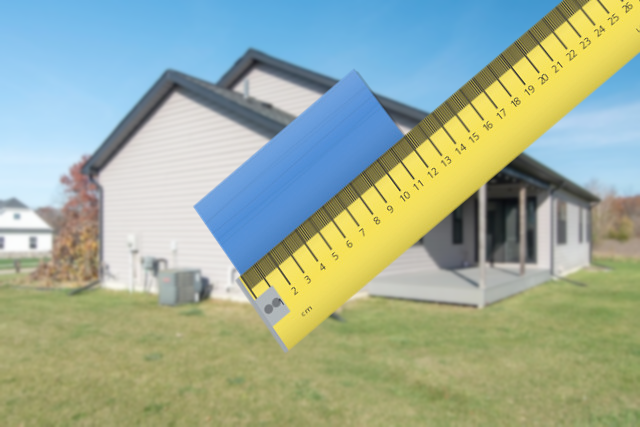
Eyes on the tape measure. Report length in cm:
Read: 12 cm
